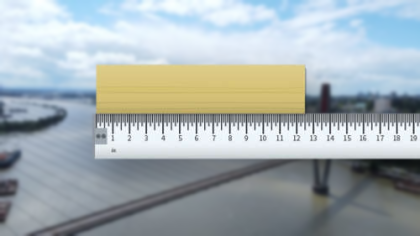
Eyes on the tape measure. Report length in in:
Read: 12.5 in
